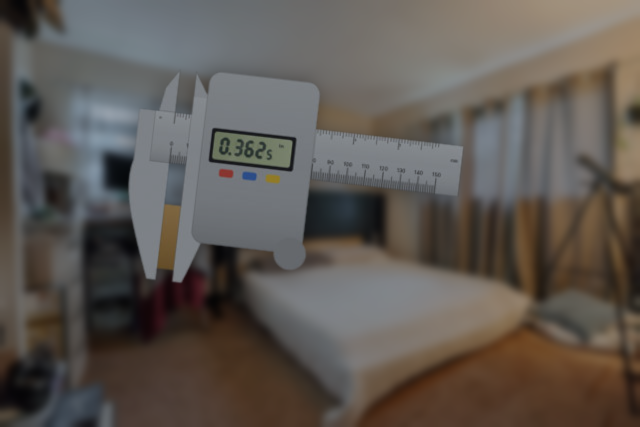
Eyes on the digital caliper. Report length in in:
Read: 0.3625 in
